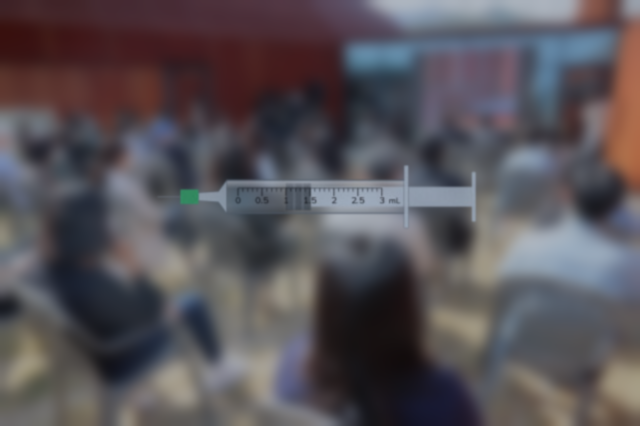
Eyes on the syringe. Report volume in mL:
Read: 1 mL
